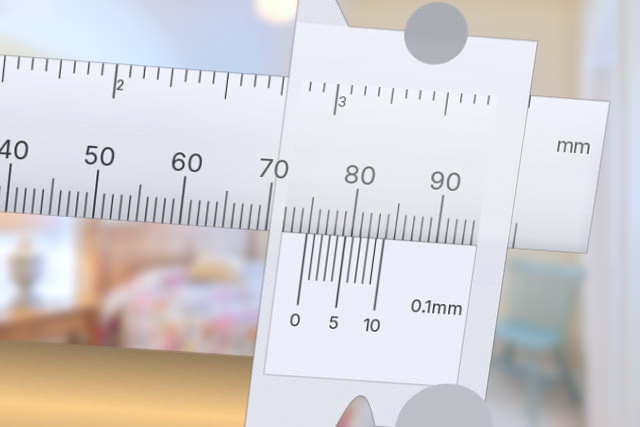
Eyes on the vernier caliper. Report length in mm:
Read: 74.8 mm
